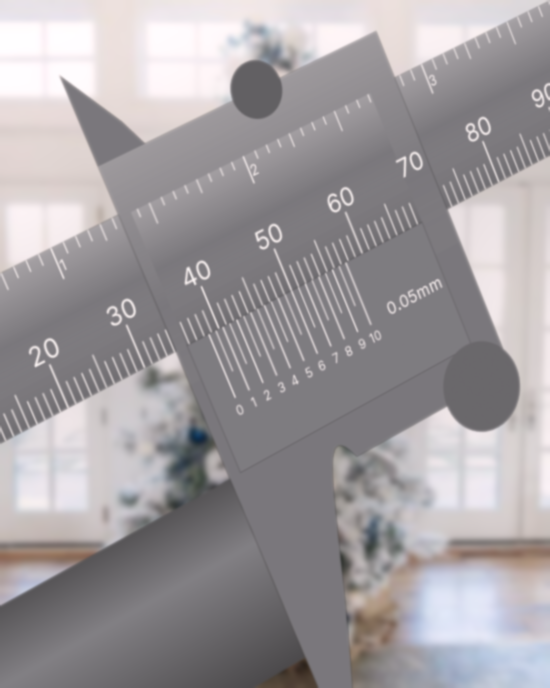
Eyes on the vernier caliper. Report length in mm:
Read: 38.6 mm
